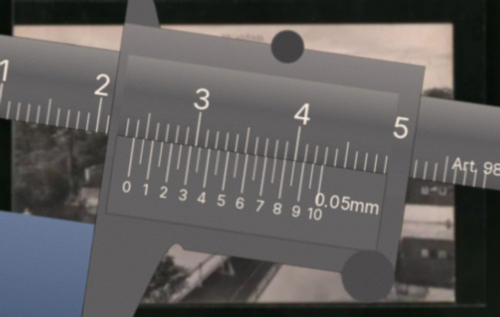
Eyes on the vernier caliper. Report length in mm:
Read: 23.8 mm
